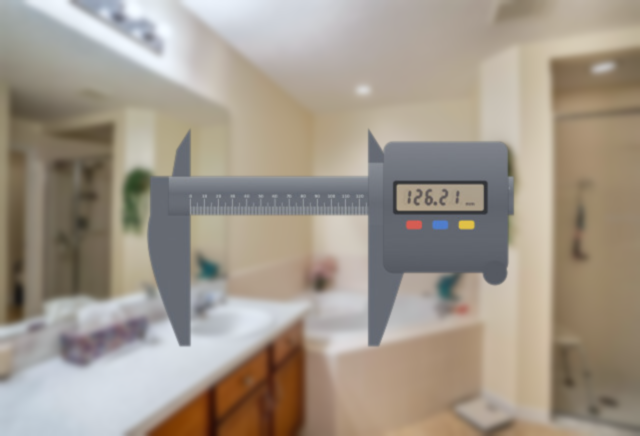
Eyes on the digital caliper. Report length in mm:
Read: 126.21 mm
